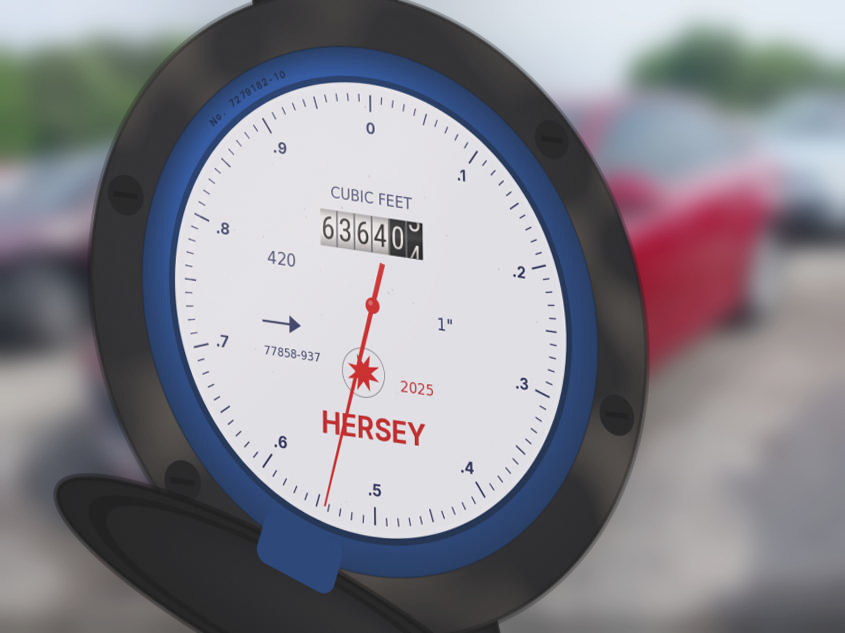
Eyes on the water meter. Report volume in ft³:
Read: 636403.54 ft³
